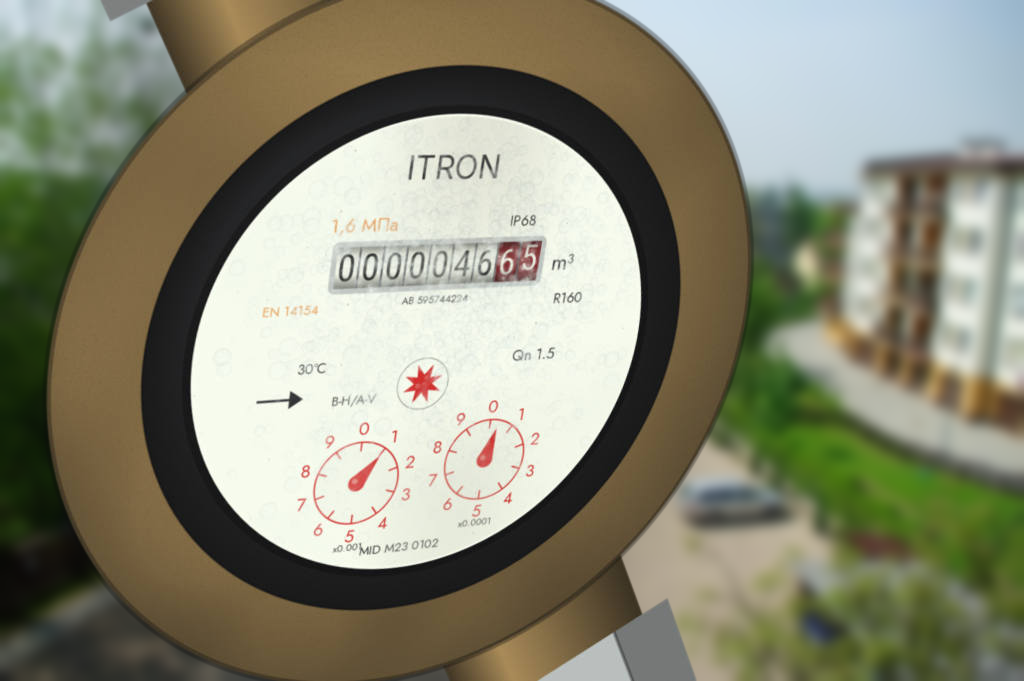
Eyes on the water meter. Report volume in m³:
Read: 46.6510 m³
